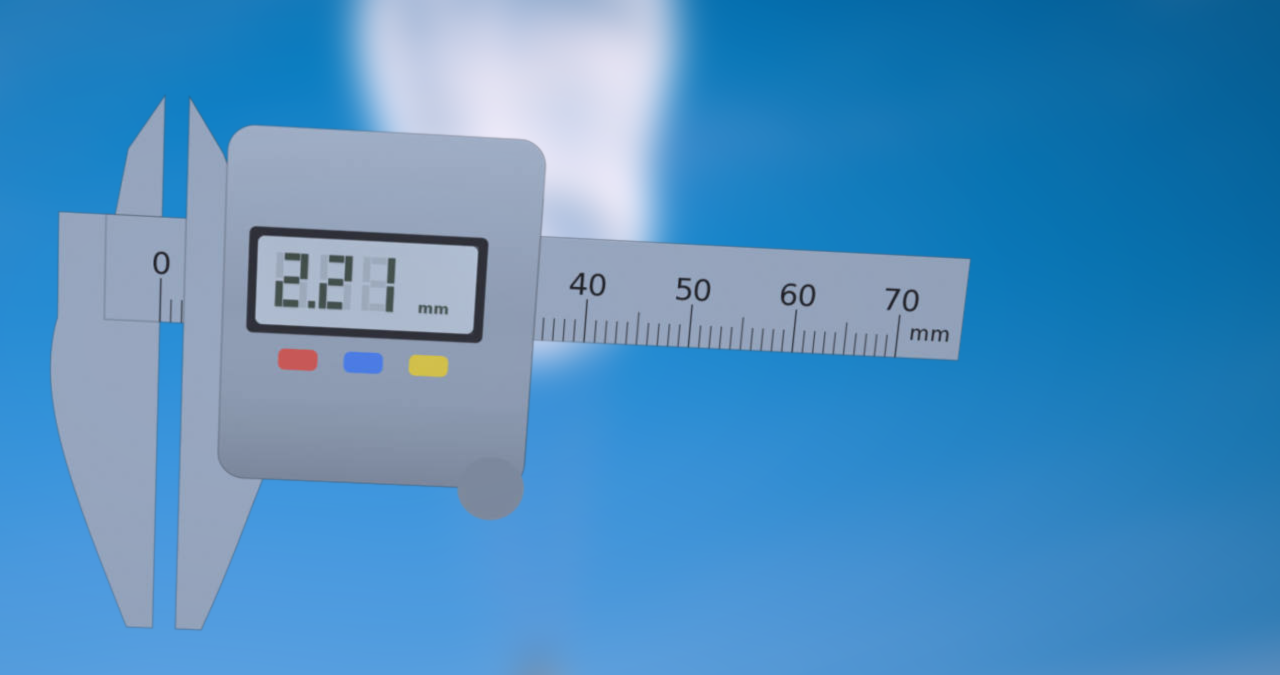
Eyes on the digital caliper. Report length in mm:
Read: 2.21 mm
